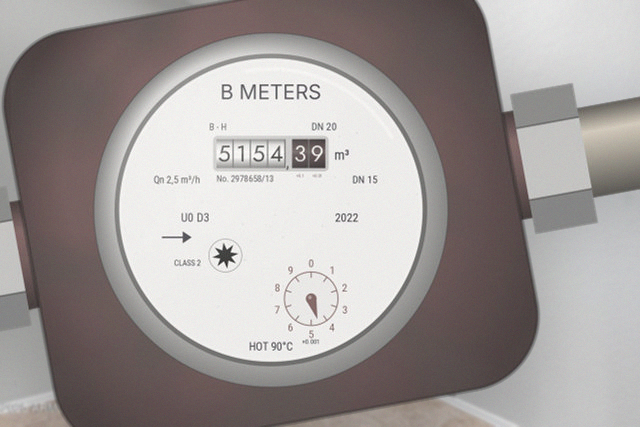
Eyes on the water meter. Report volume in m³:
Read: 5154.394 m³
